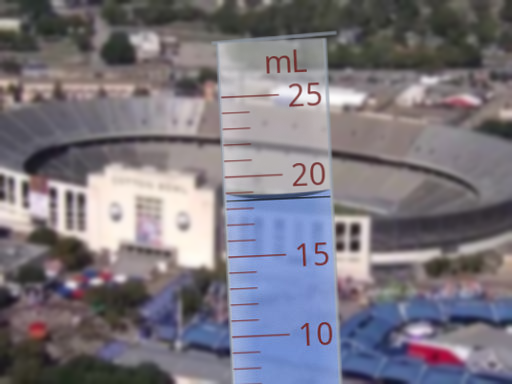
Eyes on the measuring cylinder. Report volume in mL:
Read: 18.5 mL
